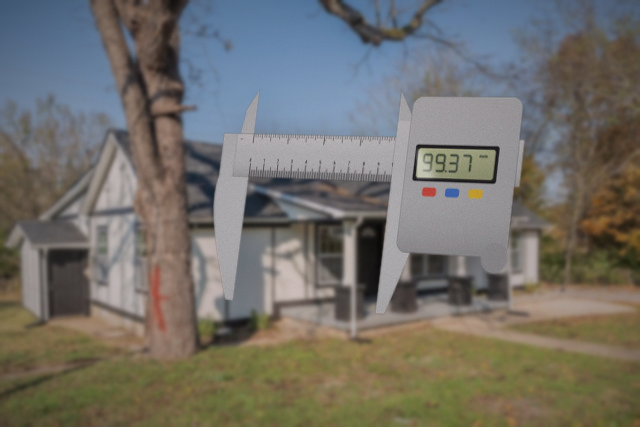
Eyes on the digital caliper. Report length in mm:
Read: 99.37 mm
